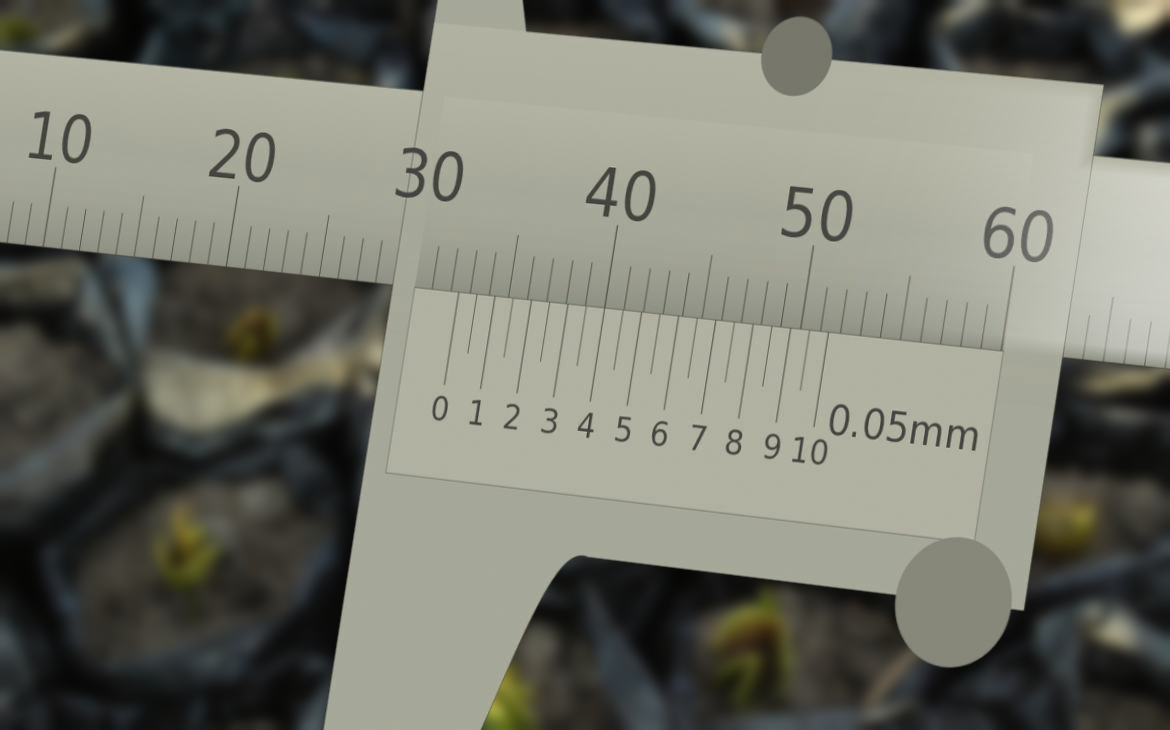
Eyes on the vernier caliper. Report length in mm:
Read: 32.4 mm
